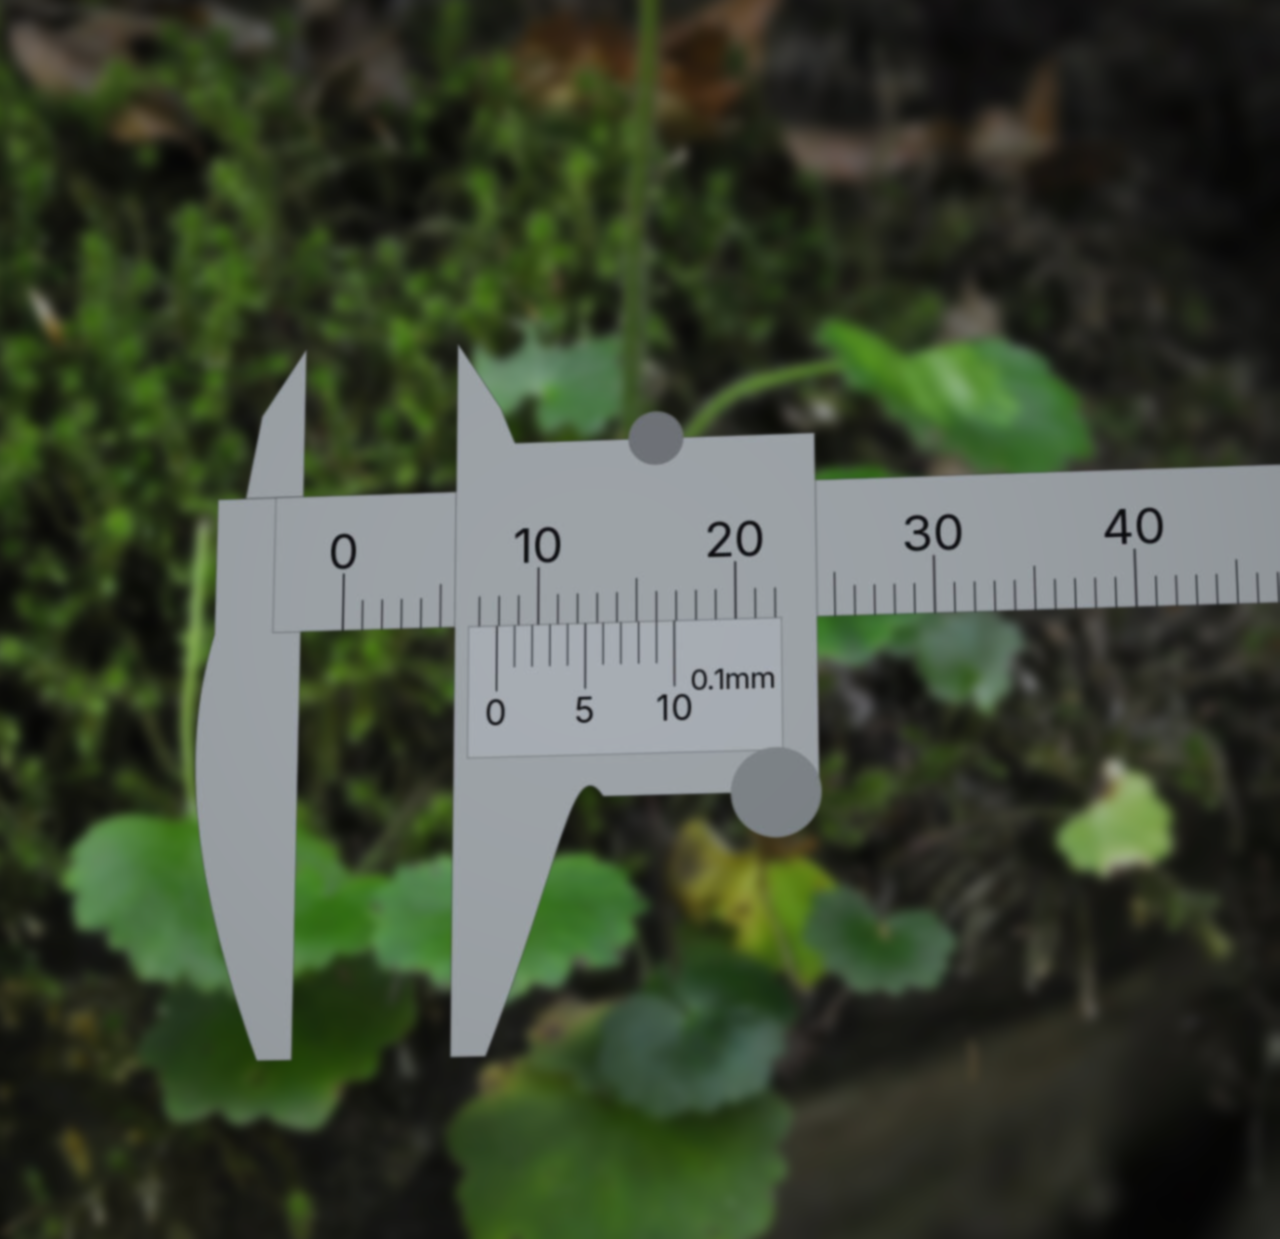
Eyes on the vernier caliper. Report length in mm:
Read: 7.9 mm
